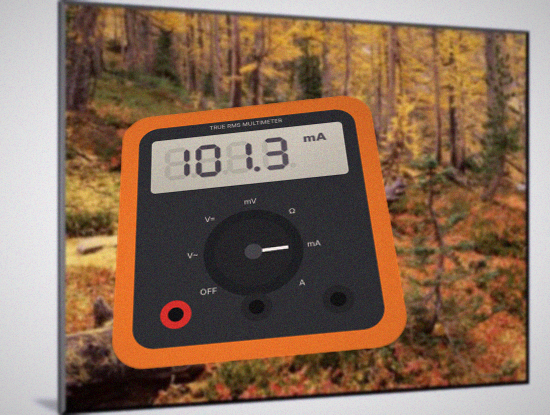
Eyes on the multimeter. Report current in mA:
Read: 101.3 mA
